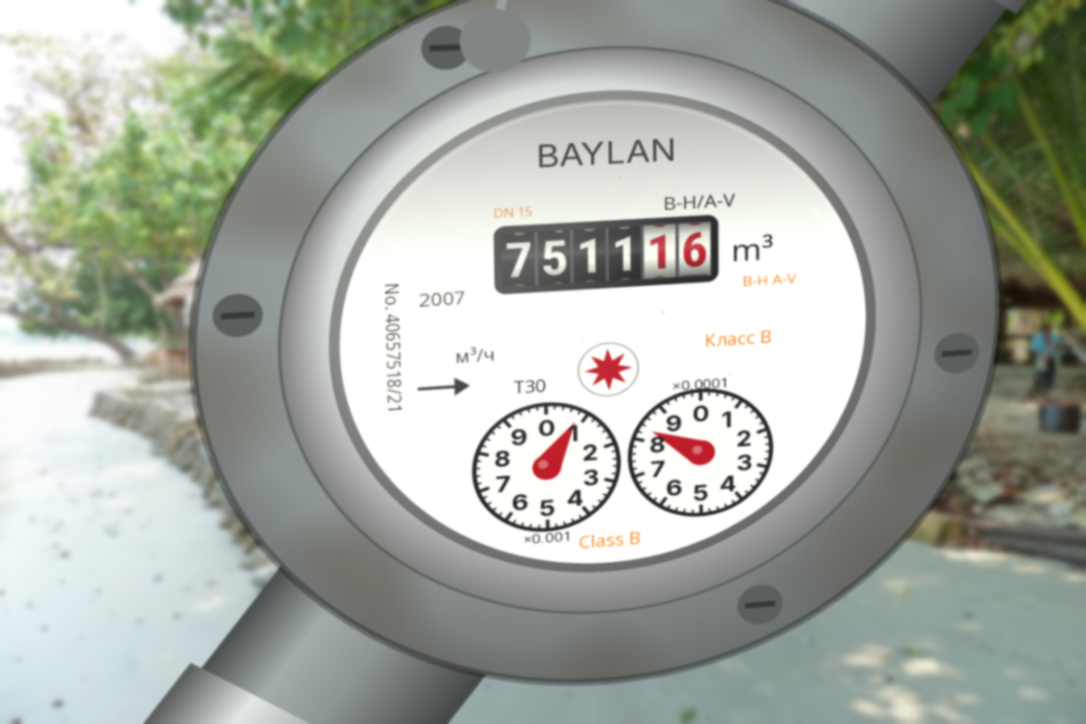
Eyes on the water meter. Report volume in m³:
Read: 7511.1608 m³
